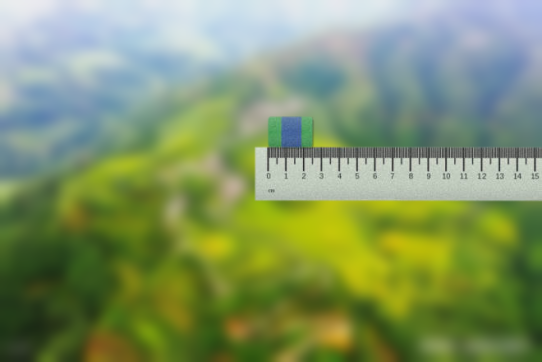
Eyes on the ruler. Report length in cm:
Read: 2.5 cm
